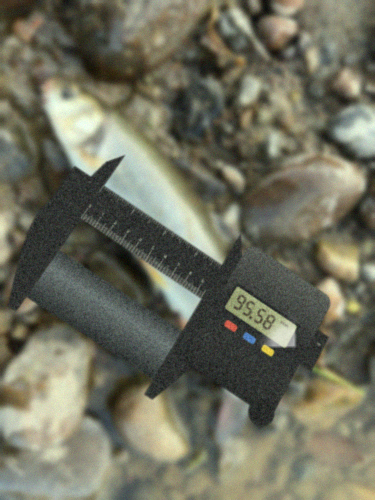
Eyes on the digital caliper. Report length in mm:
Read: 95.58 mm
